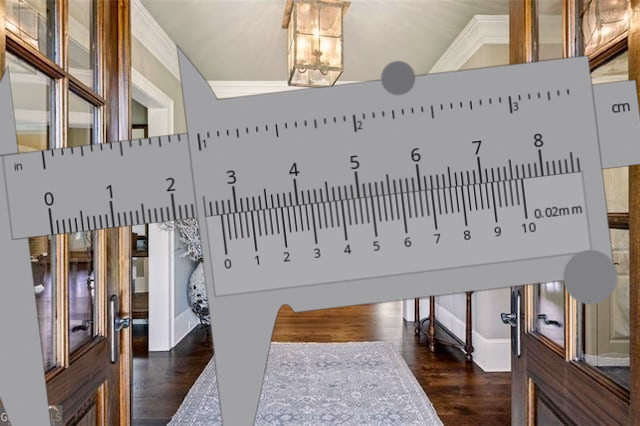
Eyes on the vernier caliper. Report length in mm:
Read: 27.6 mm
